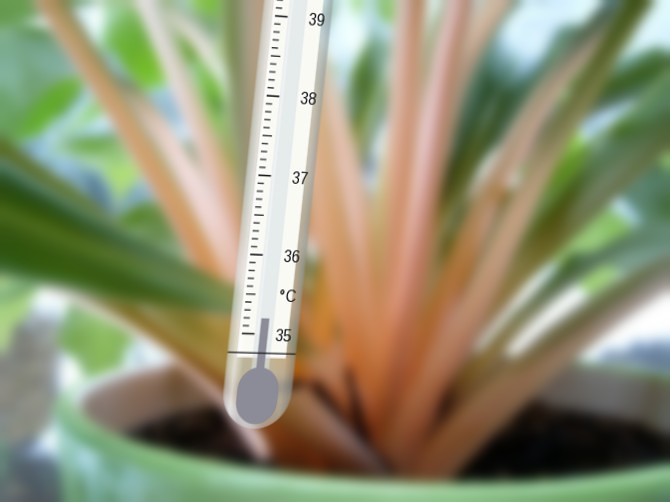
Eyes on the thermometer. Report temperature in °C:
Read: 35.2 °C
